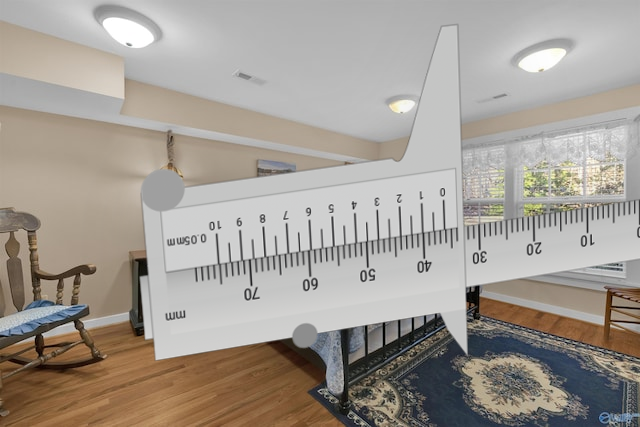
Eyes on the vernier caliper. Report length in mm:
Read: 36.2 mm
